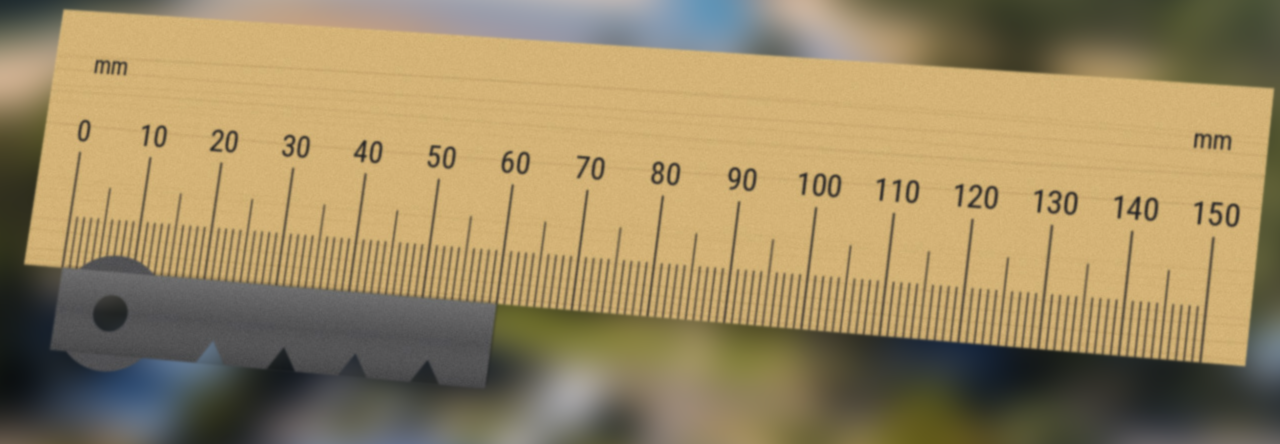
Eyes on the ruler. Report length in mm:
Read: 60 mm
